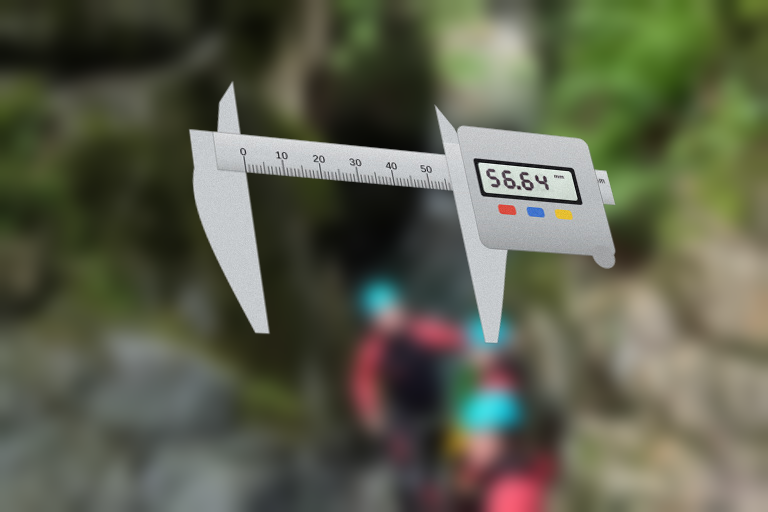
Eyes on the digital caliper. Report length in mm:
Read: 56.64 mm
